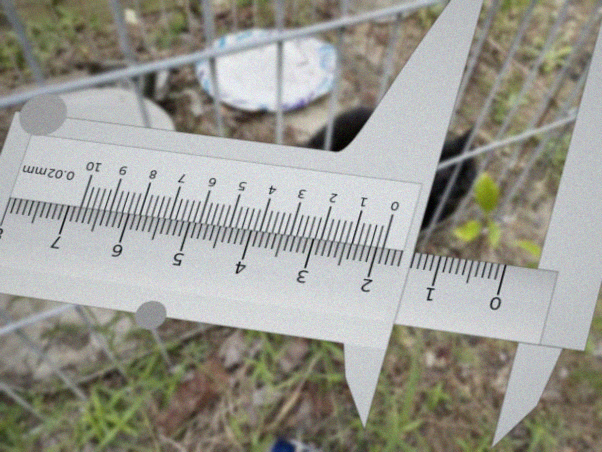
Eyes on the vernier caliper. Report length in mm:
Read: 19.0 mm
